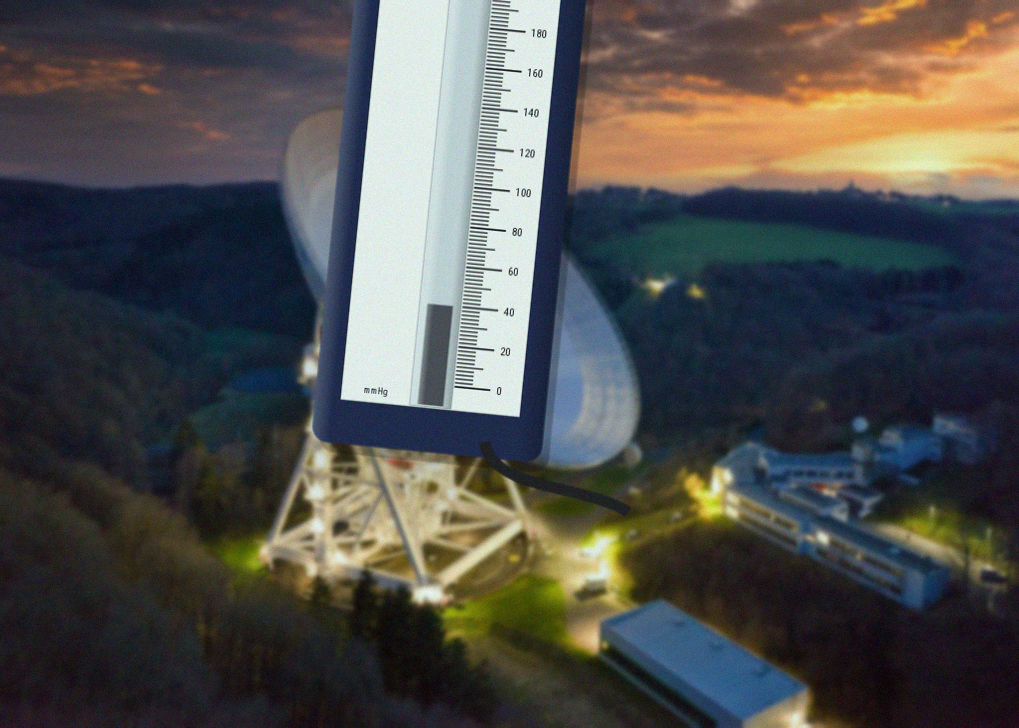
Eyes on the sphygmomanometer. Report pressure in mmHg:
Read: 40 mmHg
